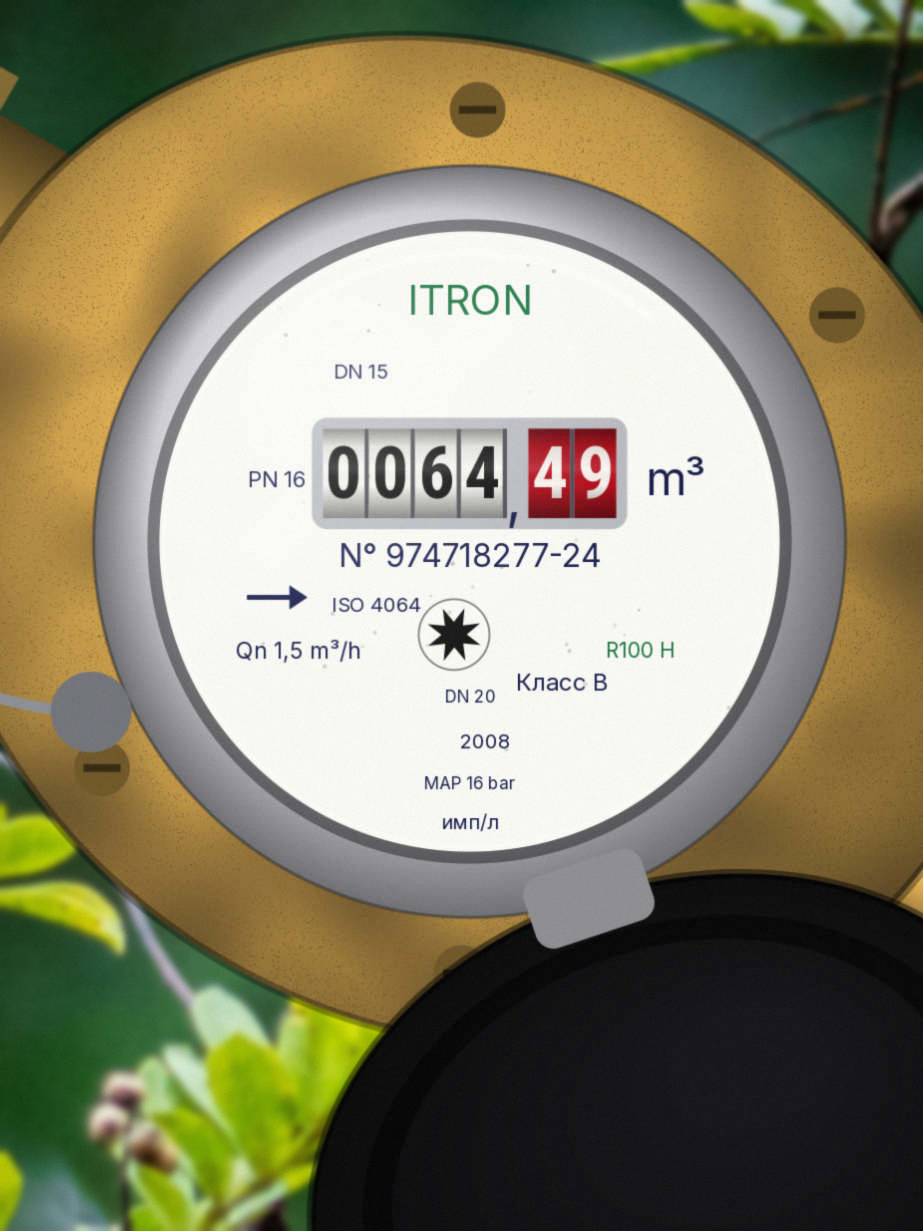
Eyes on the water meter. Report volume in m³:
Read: 64.49 m³
